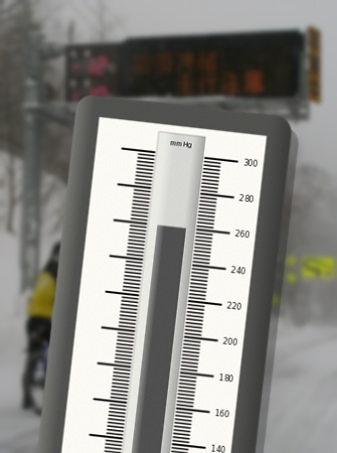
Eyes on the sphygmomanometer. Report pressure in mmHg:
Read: 260 mmHg
